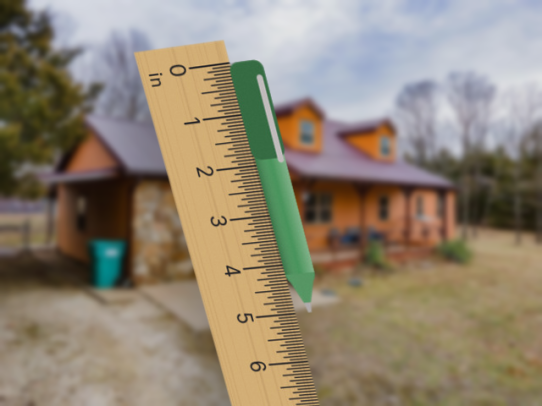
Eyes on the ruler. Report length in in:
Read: 5 in
